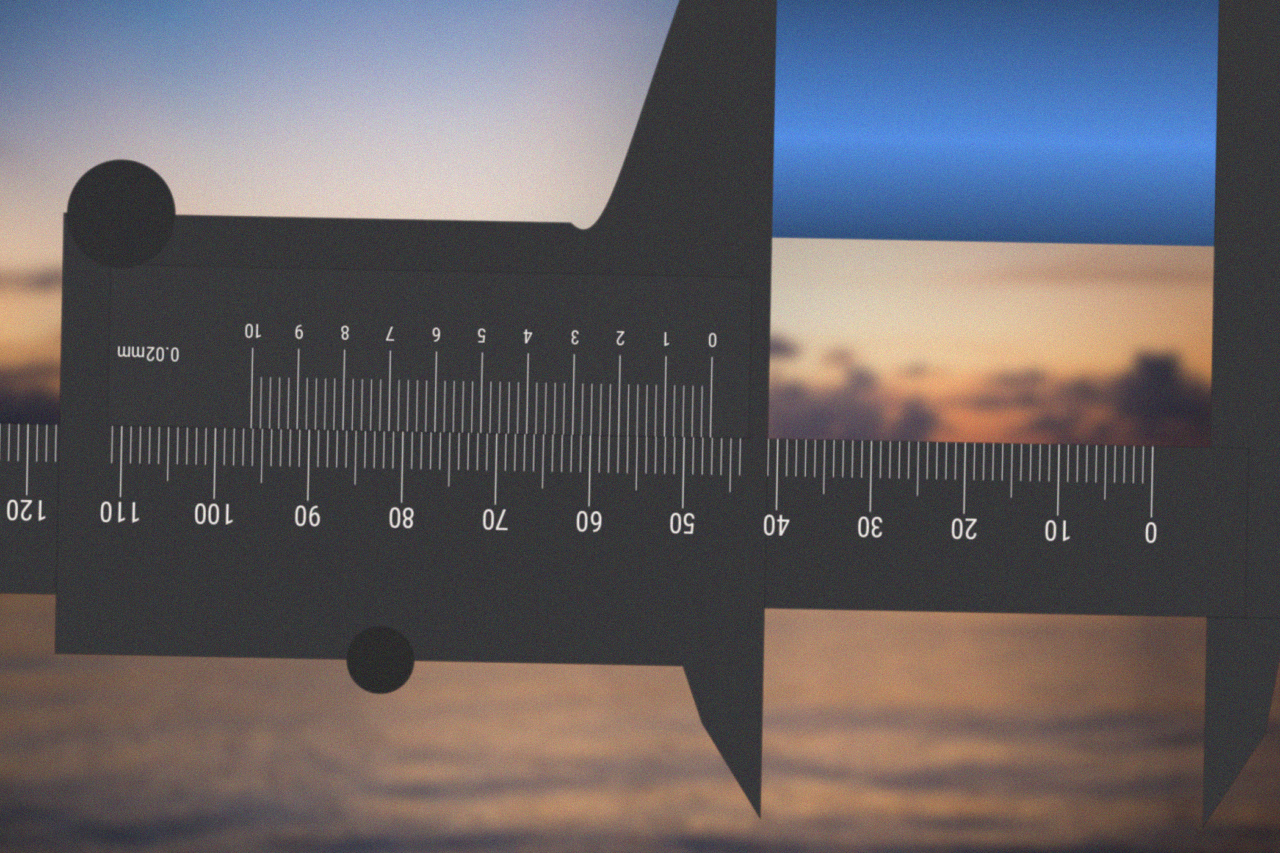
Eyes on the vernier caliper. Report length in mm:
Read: 47.2 mm
